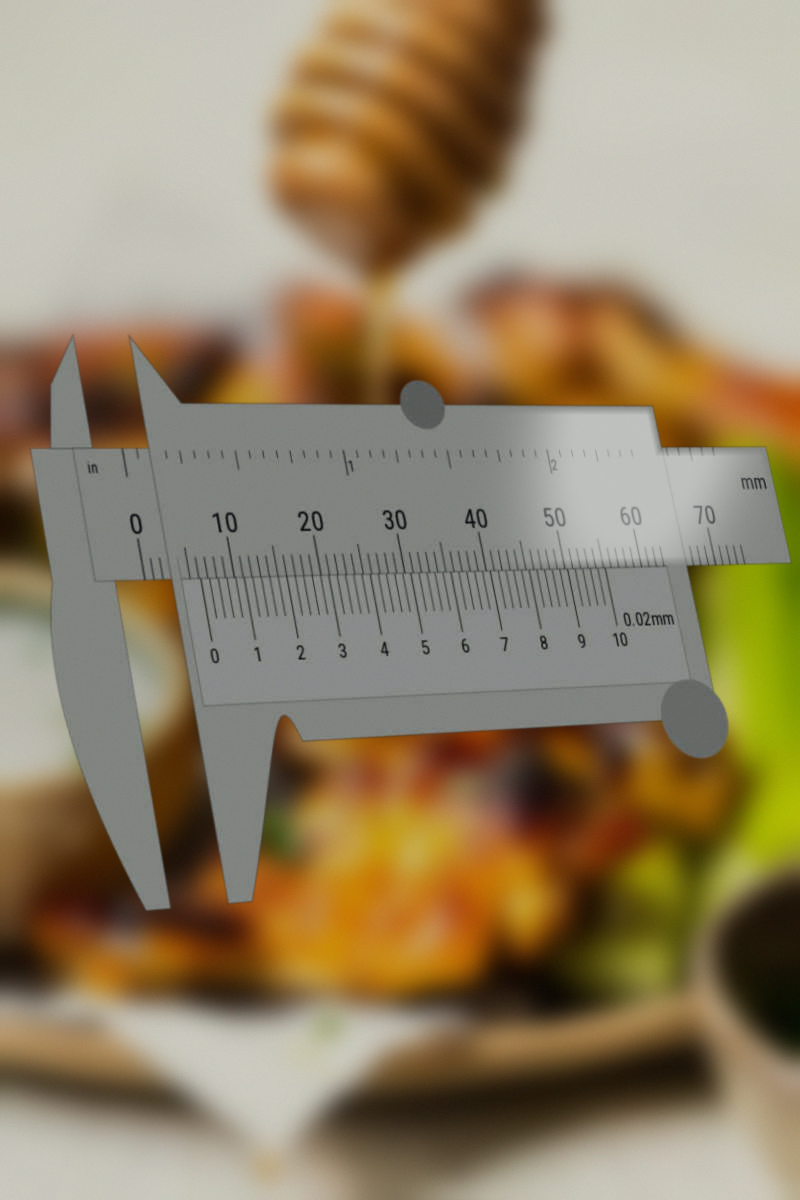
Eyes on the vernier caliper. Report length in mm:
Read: 6.2 mm
